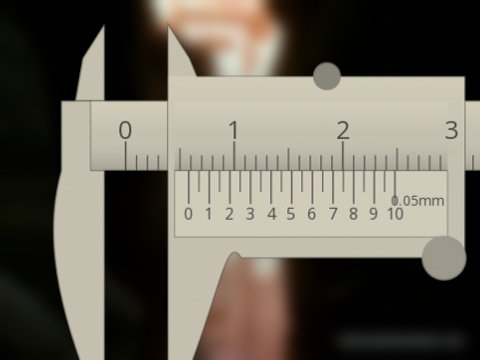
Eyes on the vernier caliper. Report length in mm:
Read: 5.8 mm
